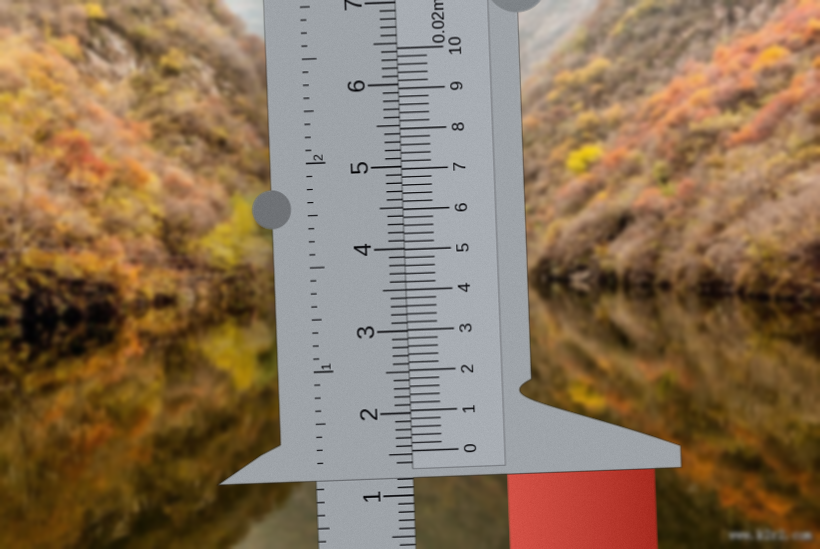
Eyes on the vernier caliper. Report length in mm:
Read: 15.4 mm
